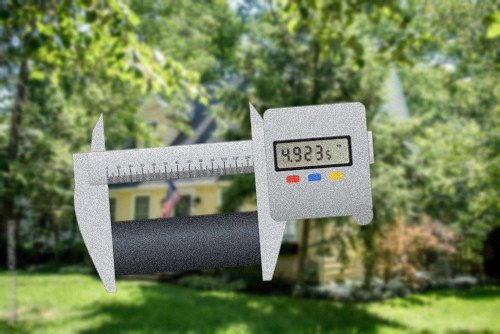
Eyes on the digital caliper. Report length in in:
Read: 4.9235 in
